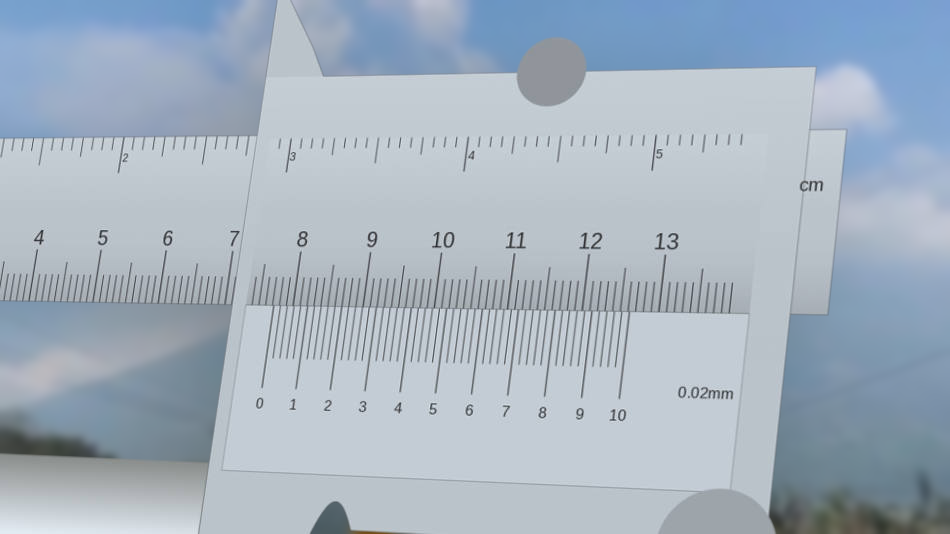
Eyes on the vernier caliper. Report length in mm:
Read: 77.2 mm
